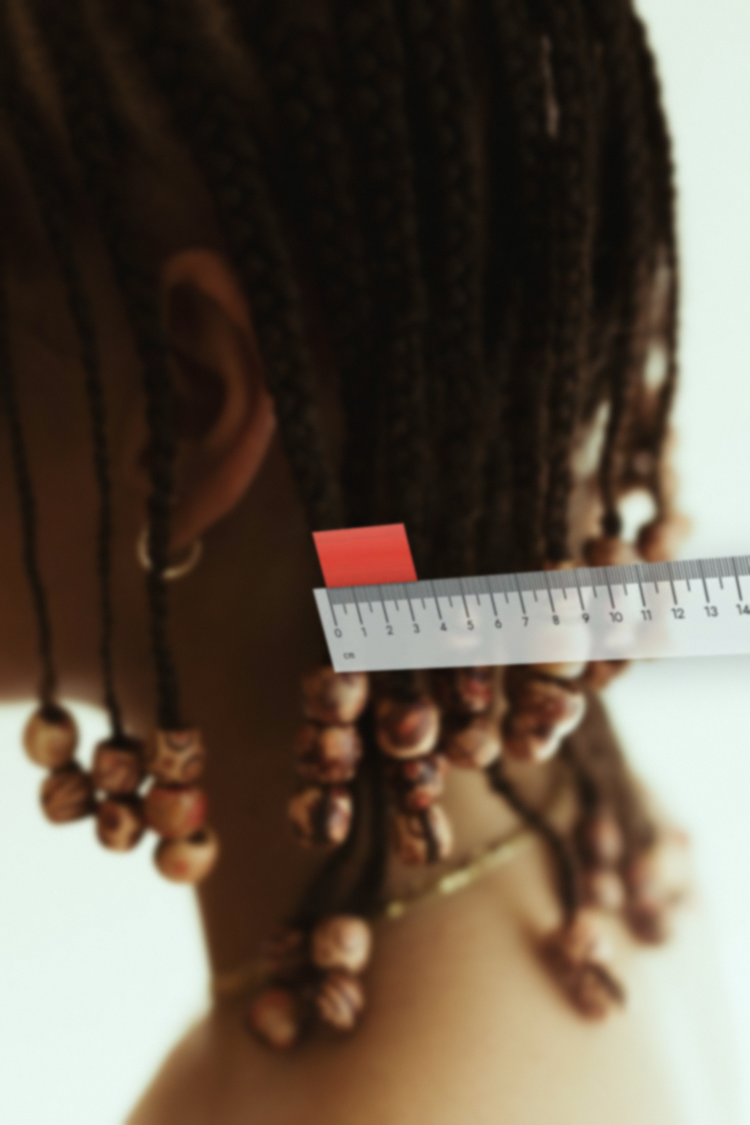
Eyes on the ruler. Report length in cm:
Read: 3.5 cm
